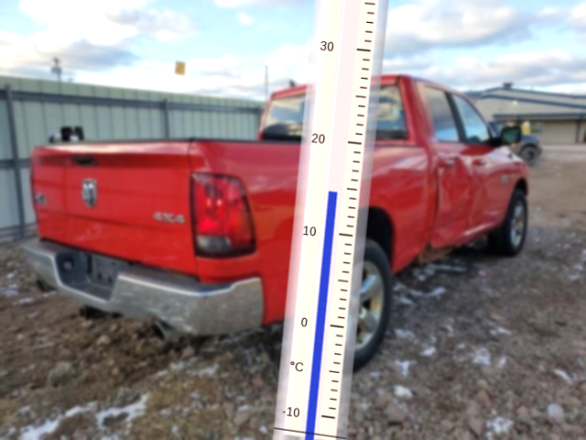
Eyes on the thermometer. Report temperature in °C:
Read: 14.5 °C
